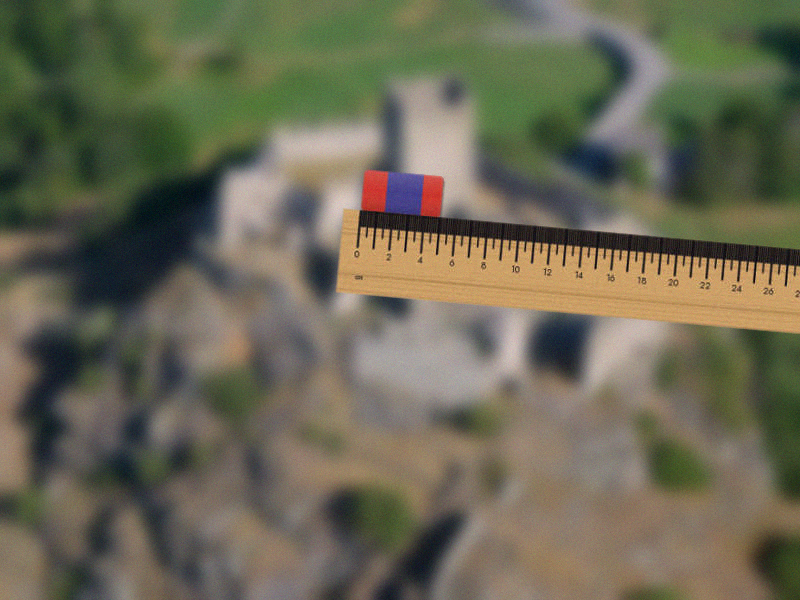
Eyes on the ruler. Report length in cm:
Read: 5 cm
